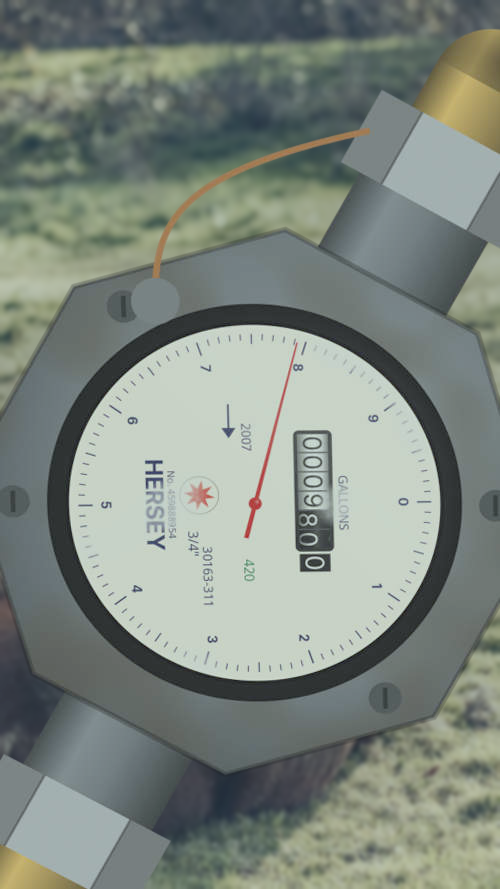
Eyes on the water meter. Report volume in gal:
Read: 9797.9 gal
